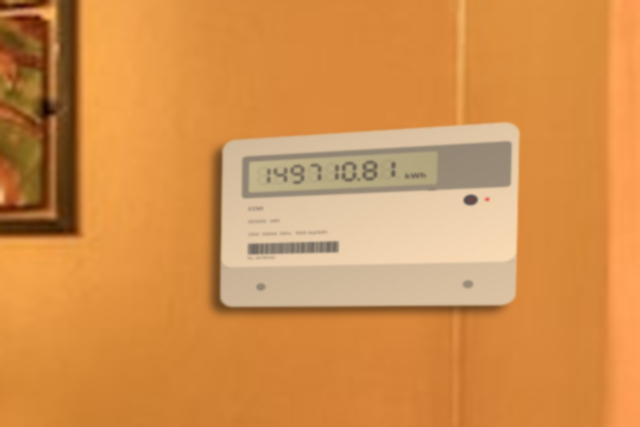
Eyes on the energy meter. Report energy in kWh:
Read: 149710.81 kWh
